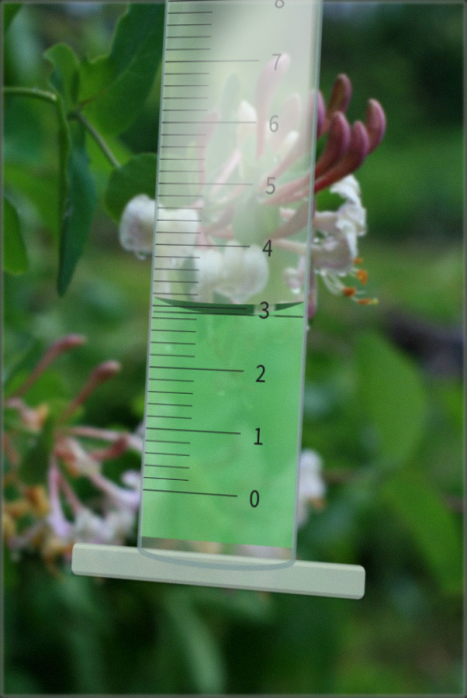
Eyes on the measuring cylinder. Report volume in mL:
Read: 2.9 mL
